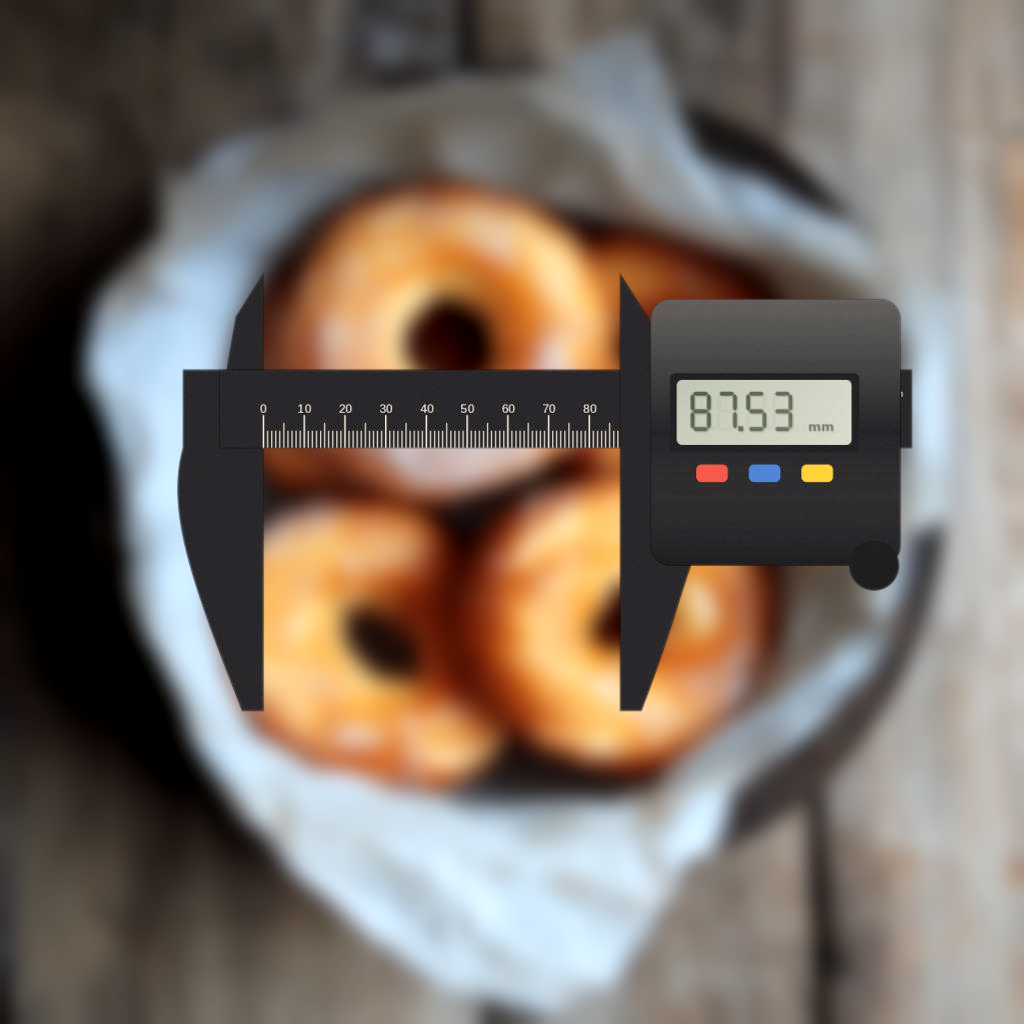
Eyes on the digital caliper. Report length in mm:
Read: 87.53 mm
